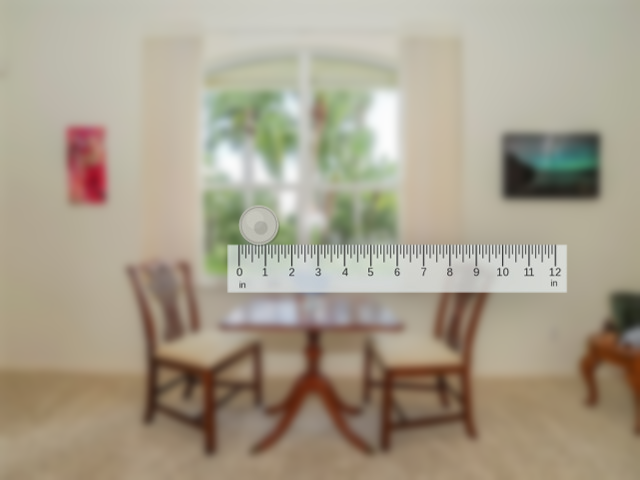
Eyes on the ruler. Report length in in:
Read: 1.5 in
